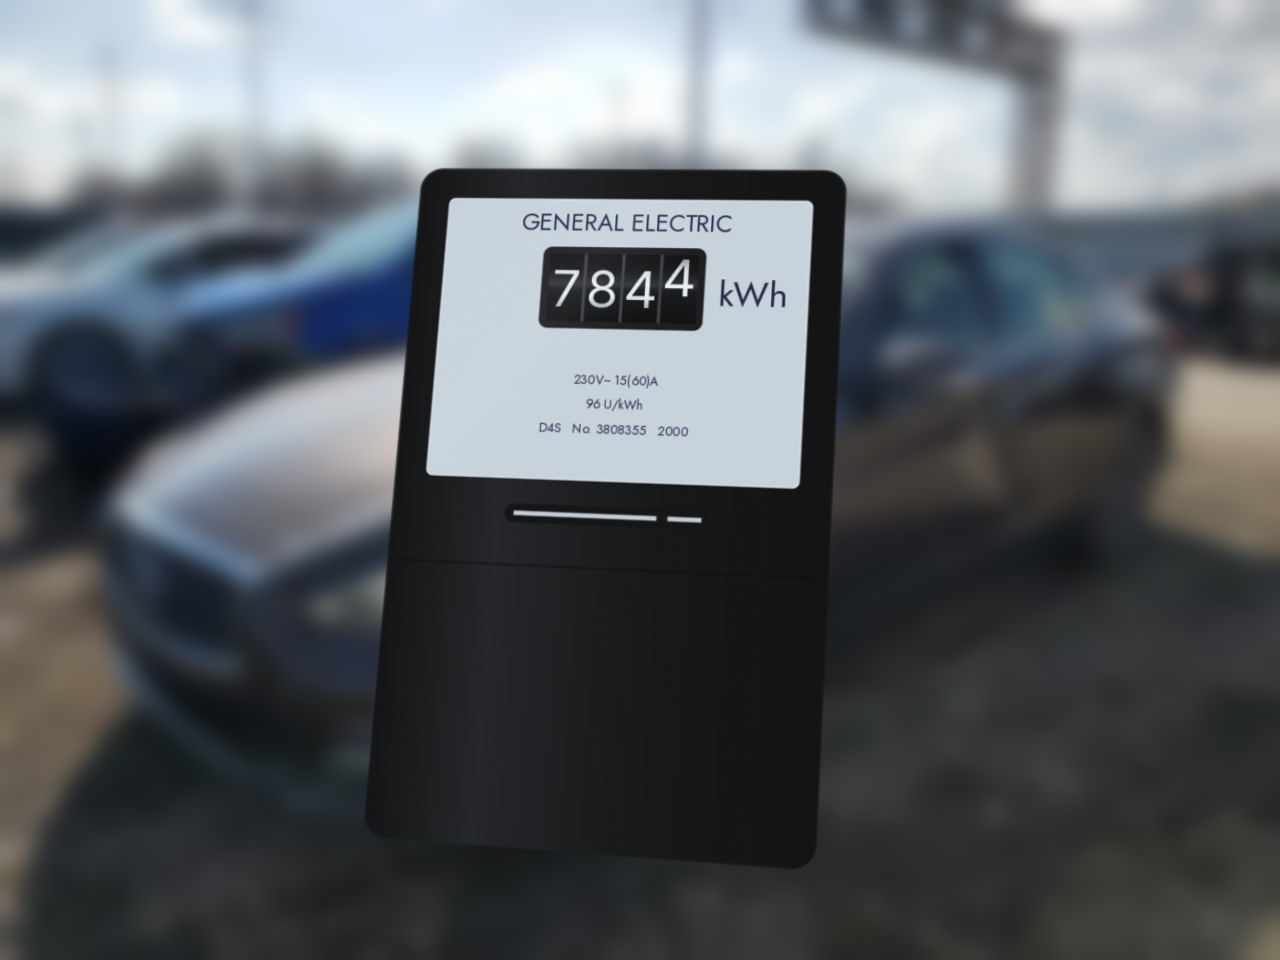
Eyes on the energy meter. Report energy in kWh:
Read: 7844 kWh
